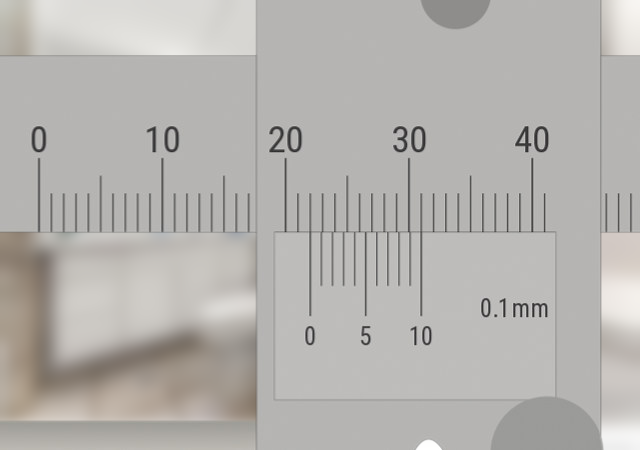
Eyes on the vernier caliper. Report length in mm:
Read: 22.0 mm
